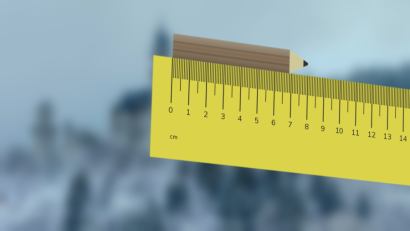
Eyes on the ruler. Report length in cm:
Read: 8 cm
